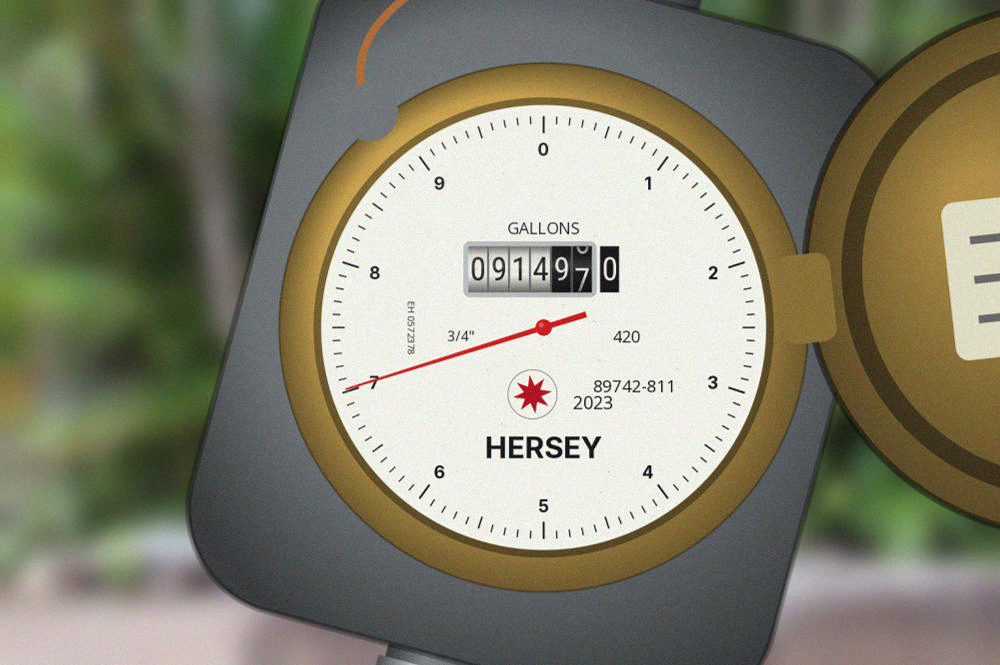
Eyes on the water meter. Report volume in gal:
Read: 914967.0 gal
